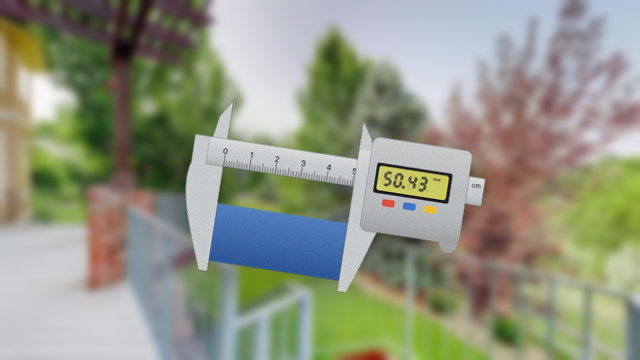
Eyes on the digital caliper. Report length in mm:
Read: 50.43 mm
